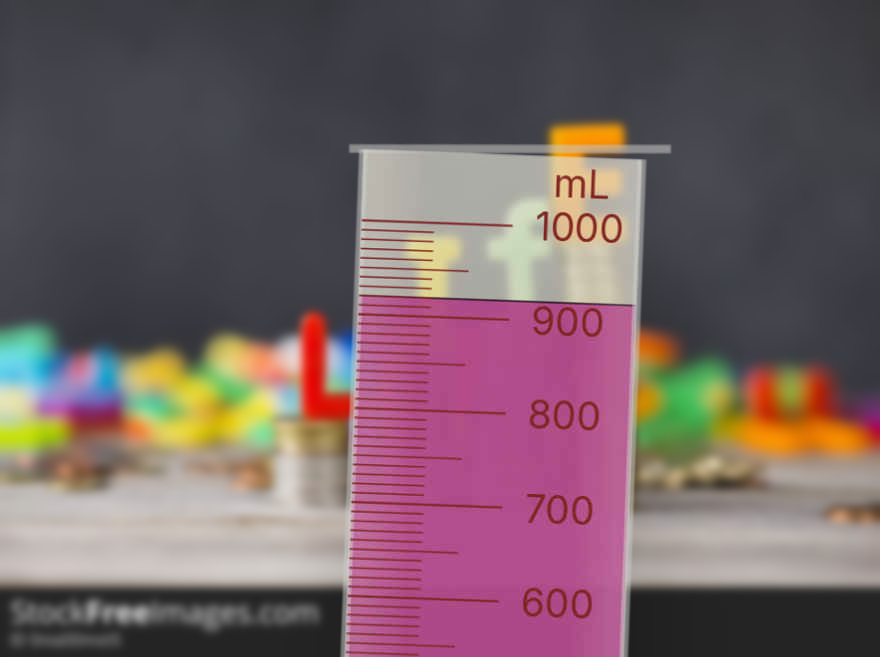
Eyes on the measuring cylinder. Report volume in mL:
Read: 920 mL
